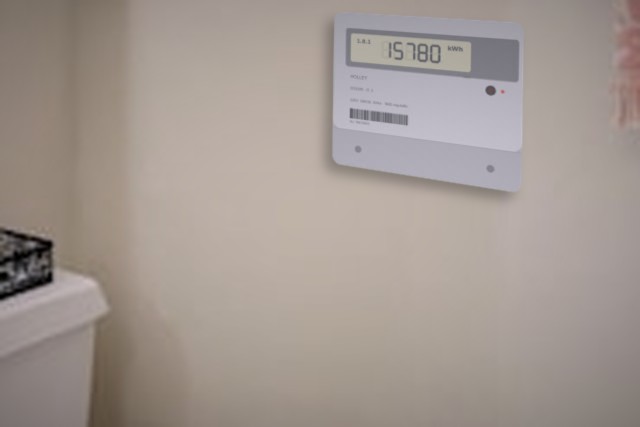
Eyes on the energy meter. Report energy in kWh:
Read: 15780 kWh
